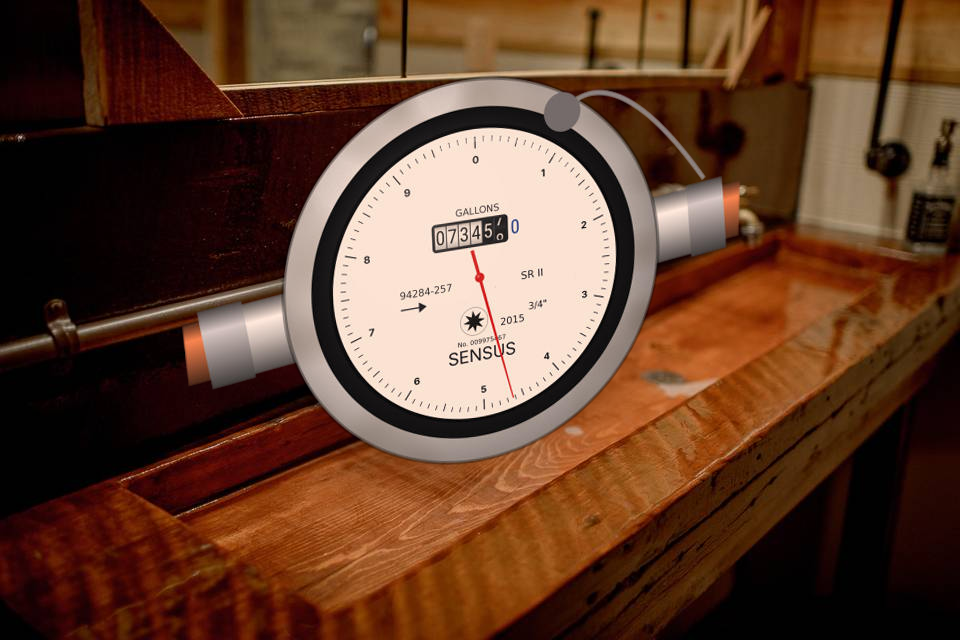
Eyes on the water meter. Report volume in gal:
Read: 734574.6 gal
